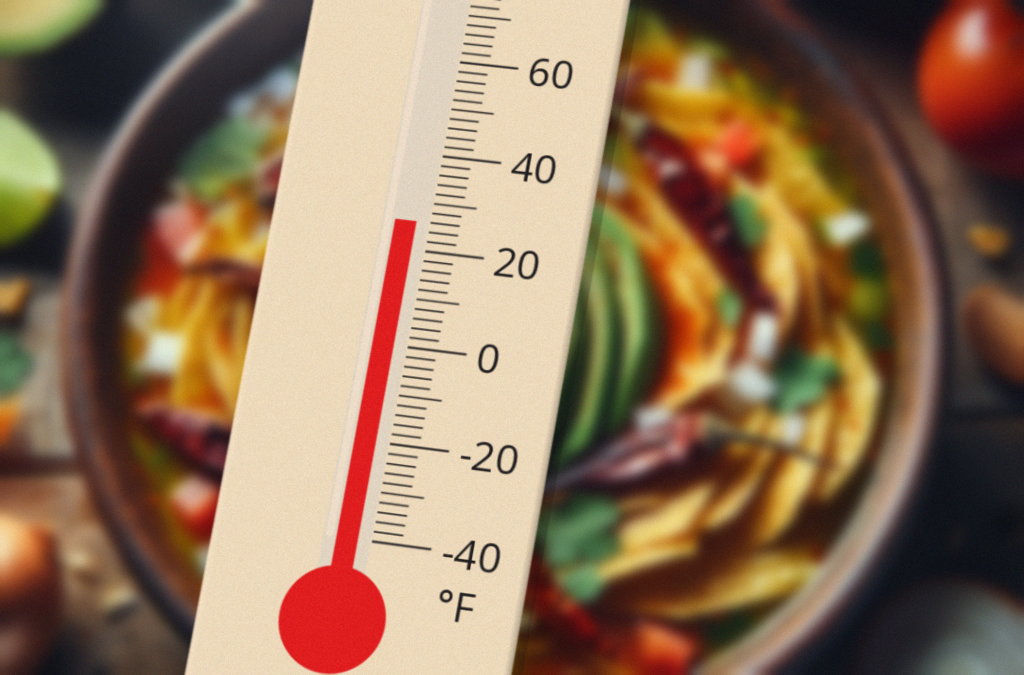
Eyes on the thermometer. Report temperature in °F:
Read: 26 °F
